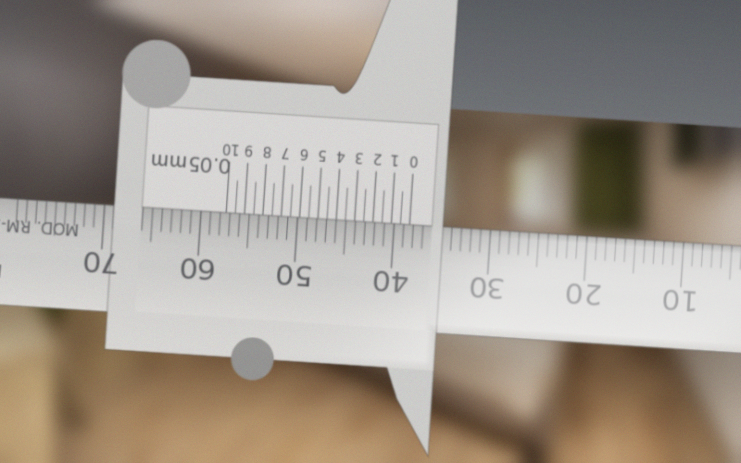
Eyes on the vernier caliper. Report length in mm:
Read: 38.4 mm
